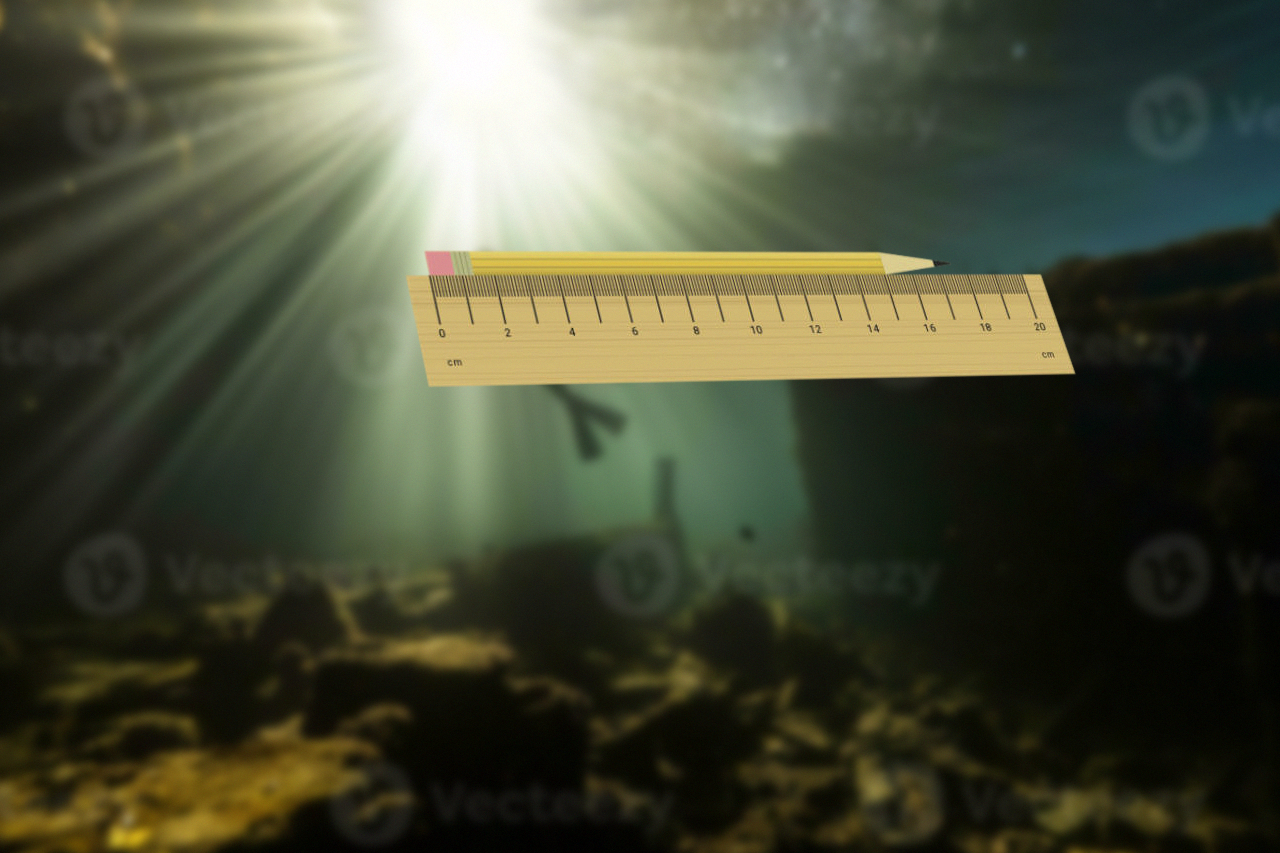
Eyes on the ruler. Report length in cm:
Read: 17.5 cm
